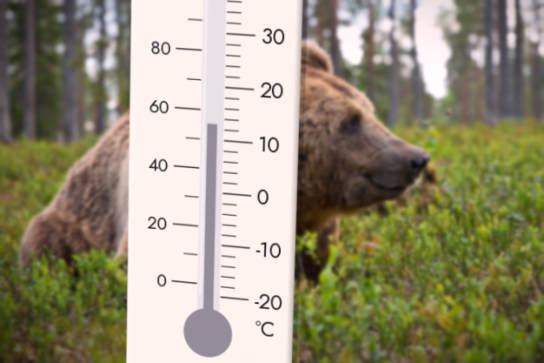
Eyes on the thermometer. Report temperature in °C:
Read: 13 °C
